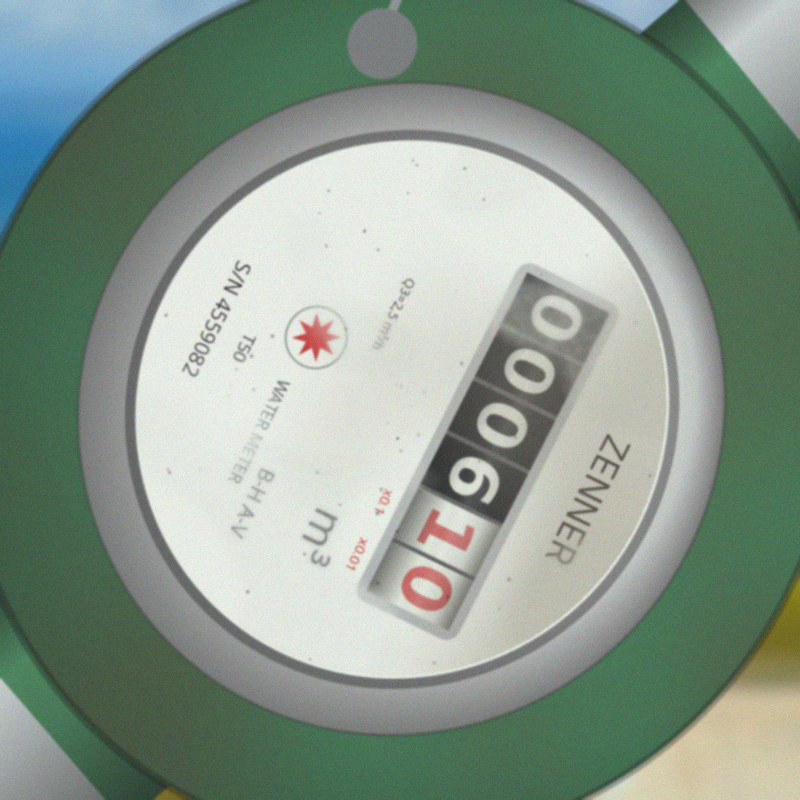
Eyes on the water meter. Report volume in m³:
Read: 6.10 m³
